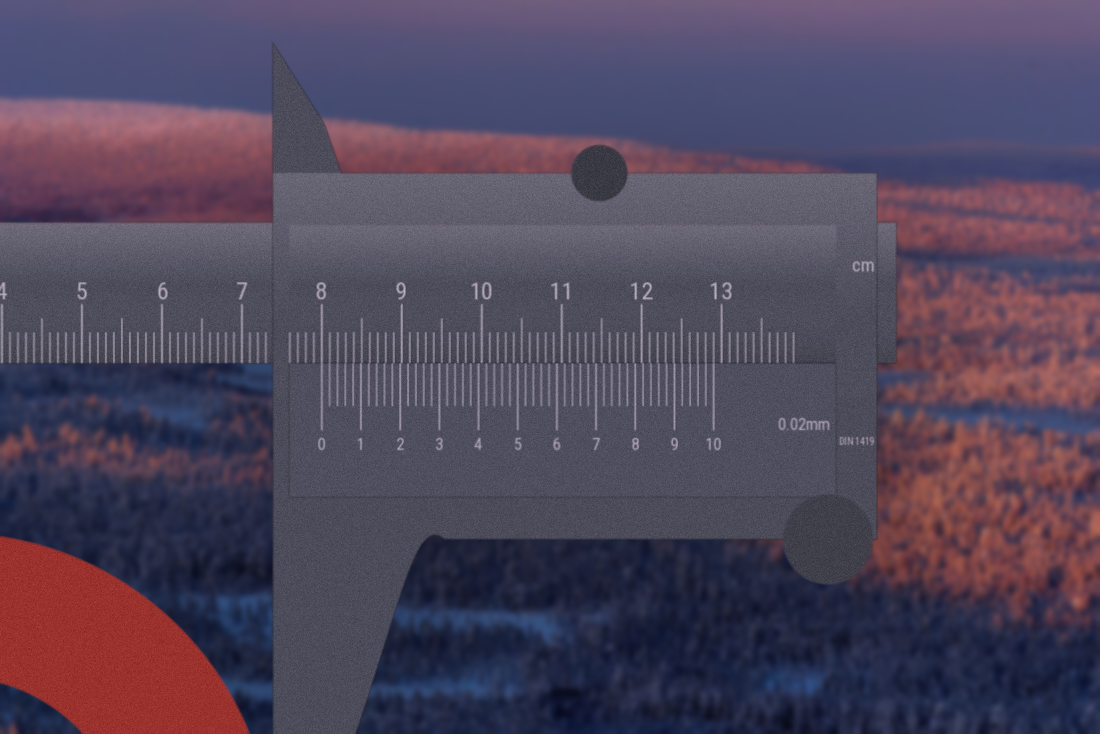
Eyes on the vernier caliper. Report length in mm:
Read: 80.0 mm
